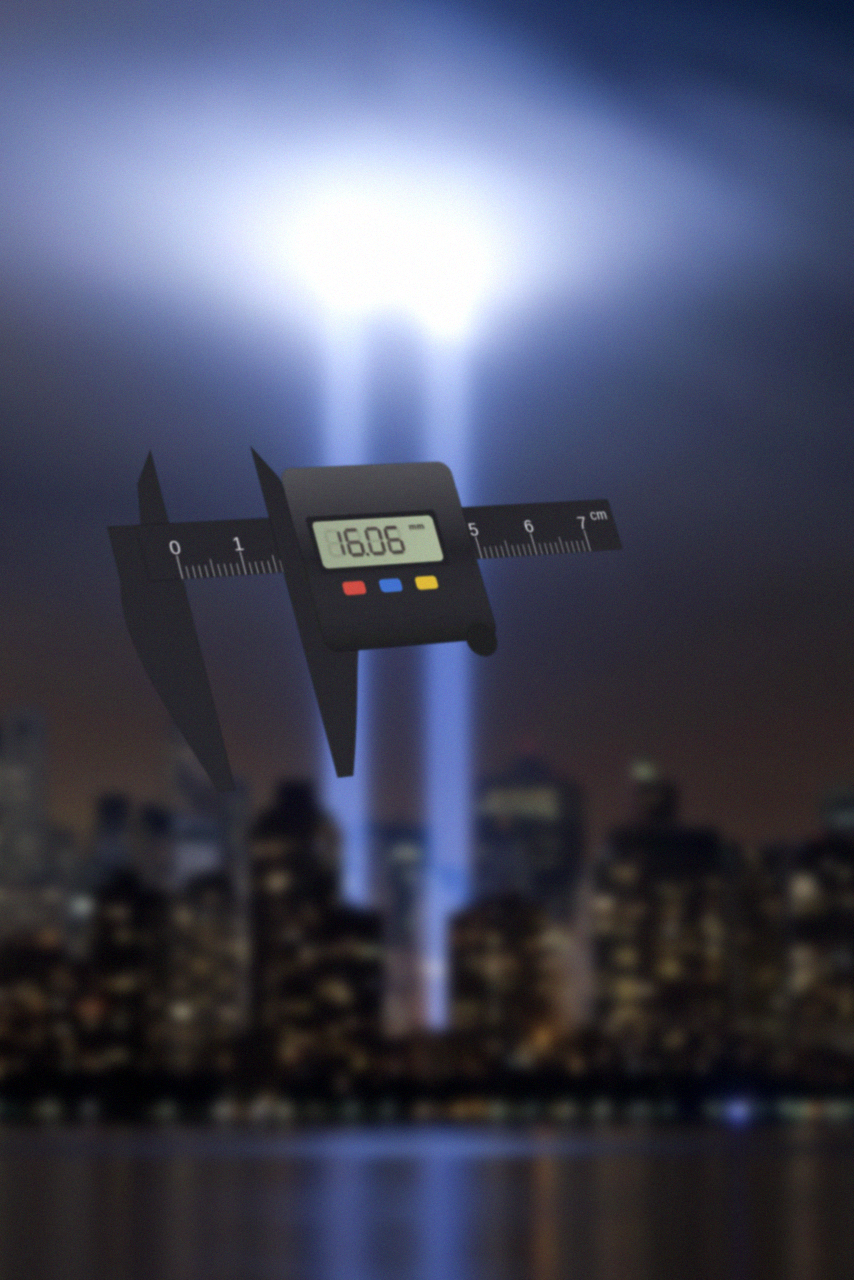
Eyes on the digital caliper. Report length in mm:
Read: 16.06 mm
